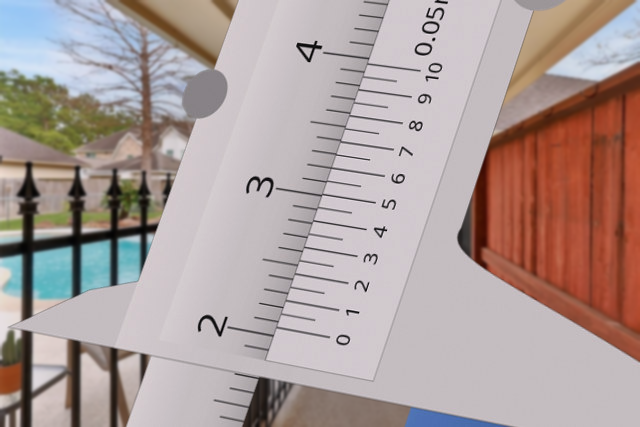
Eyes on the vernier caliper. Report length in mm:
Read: 20.6 mm
